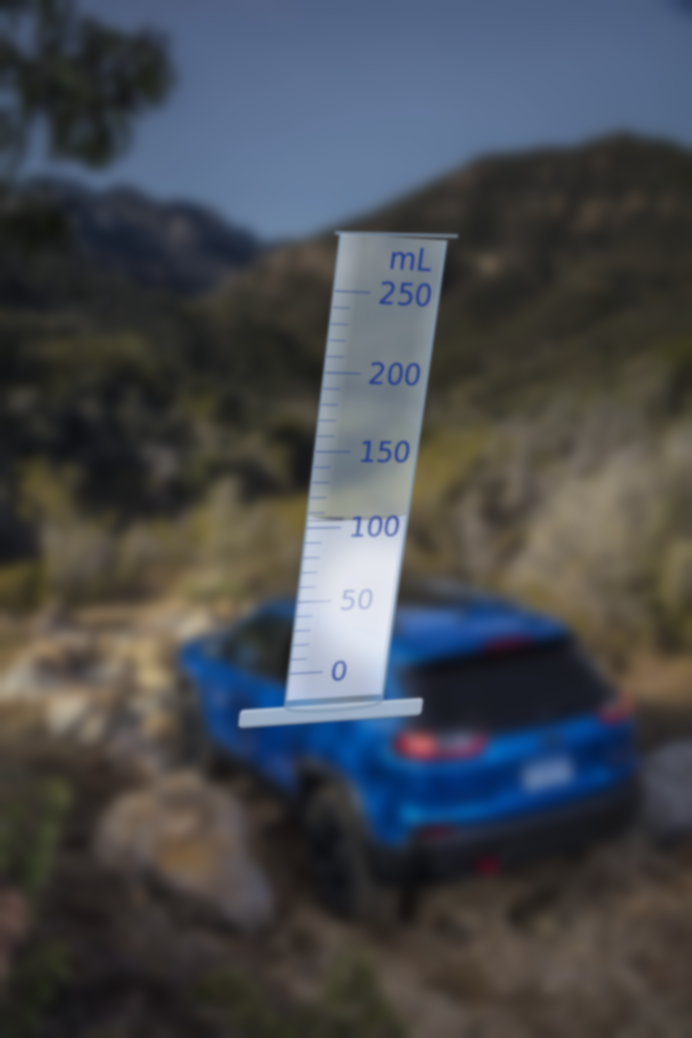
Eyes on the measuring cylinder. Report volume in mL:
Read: 105 mL
